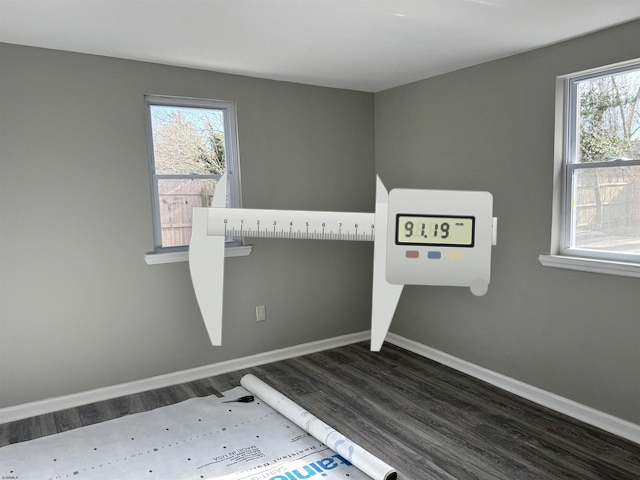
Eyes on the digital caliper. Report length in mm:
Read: 91.19 mm
